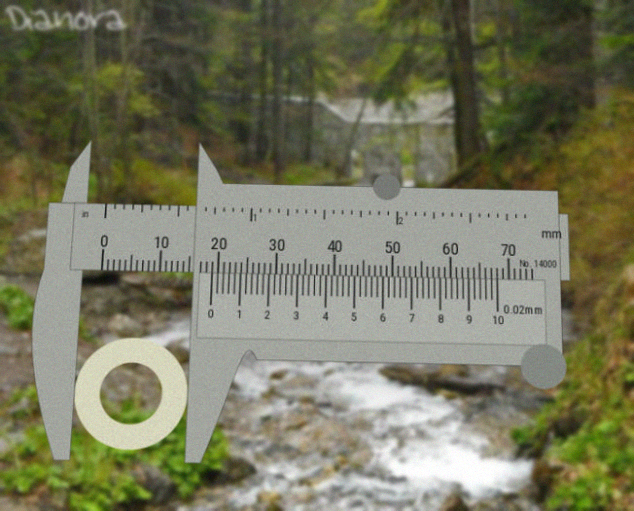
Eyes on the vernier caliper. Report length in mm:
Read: 19.0 mm
